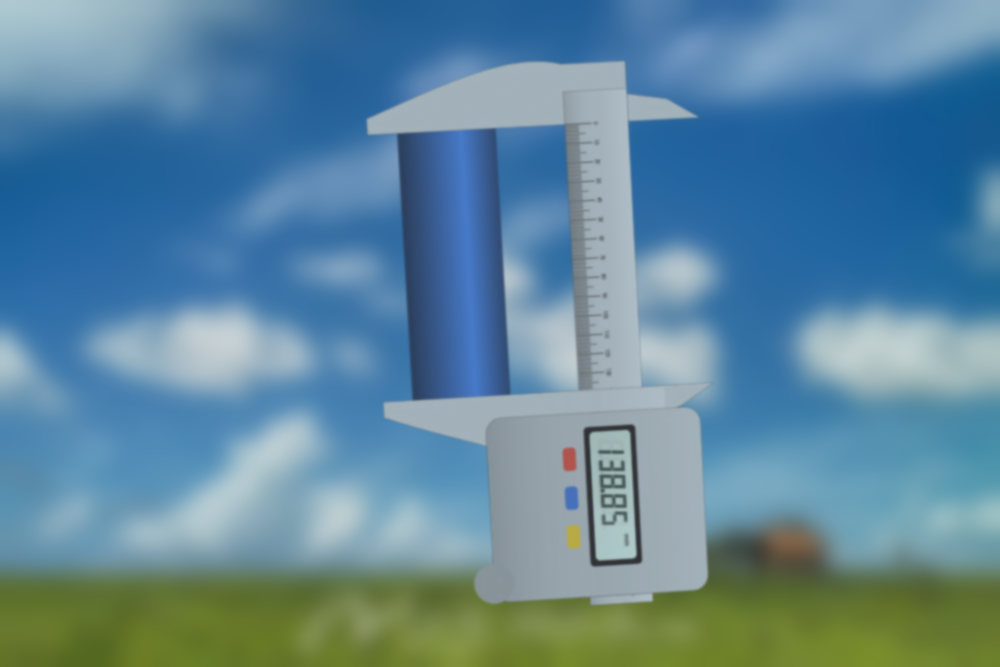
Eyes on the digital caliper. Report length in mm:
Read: 138.85 mm
